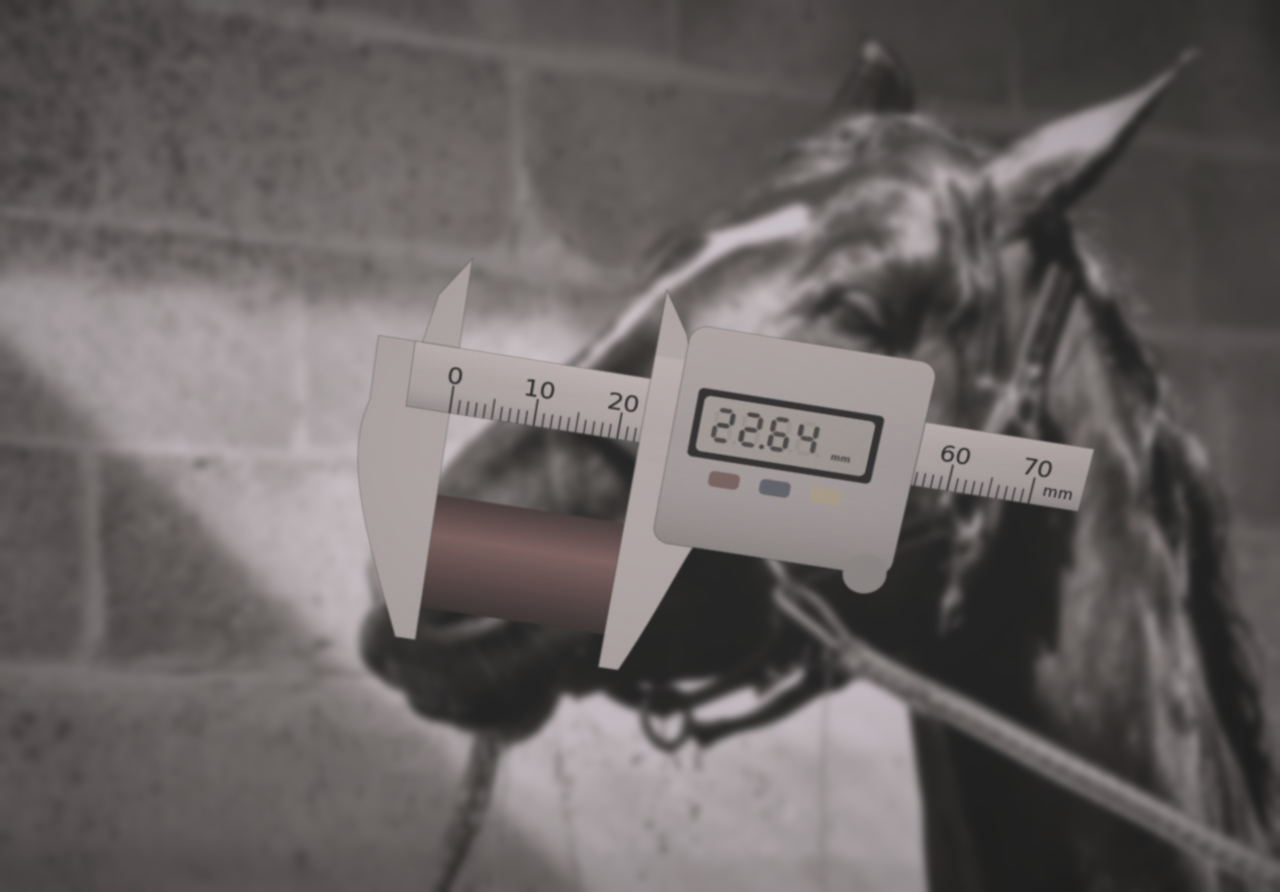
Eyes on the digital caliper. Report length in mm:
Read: 22.64 mm
